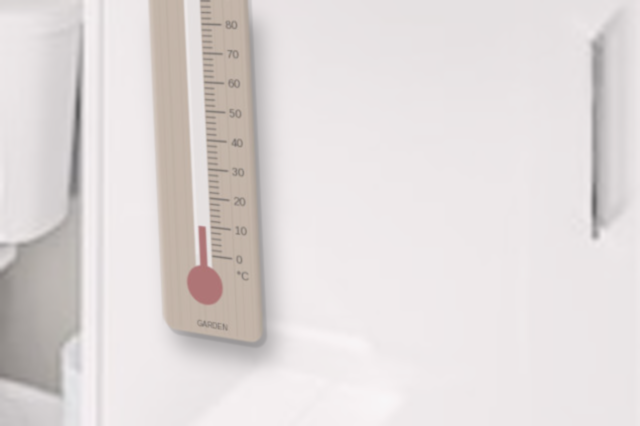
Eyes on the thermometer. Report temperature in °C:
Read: 10 °C
